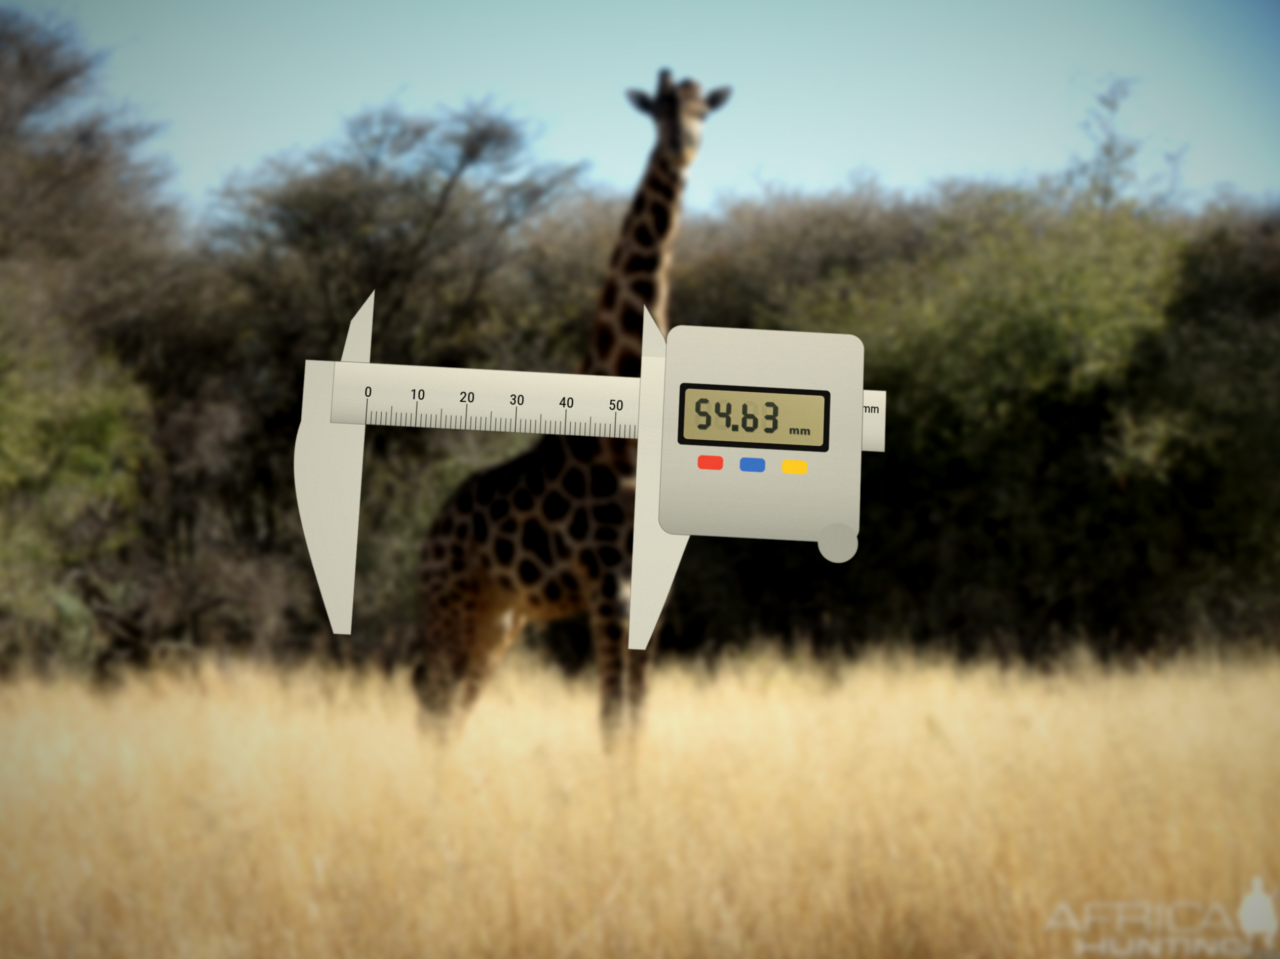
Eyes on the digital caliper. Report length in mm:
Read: 54.63 mm
